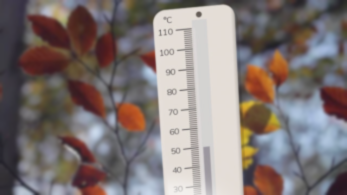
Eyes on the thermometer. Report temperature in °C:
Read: 50 °C
